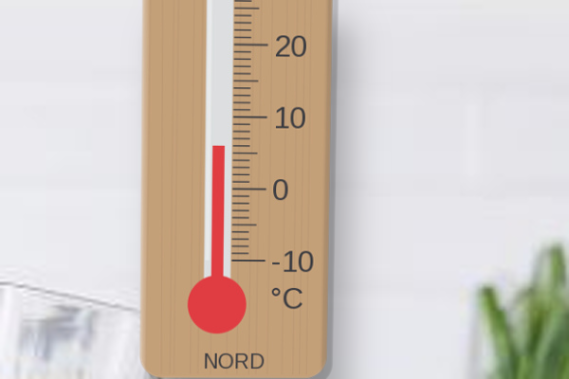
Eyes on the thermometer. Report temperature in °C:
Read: 6 °C
